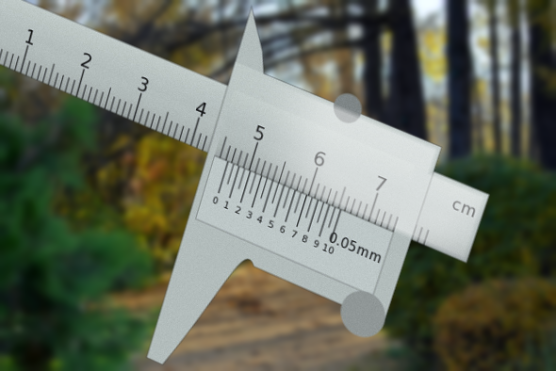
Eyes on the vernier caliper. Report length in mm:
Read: 46.4 mm
